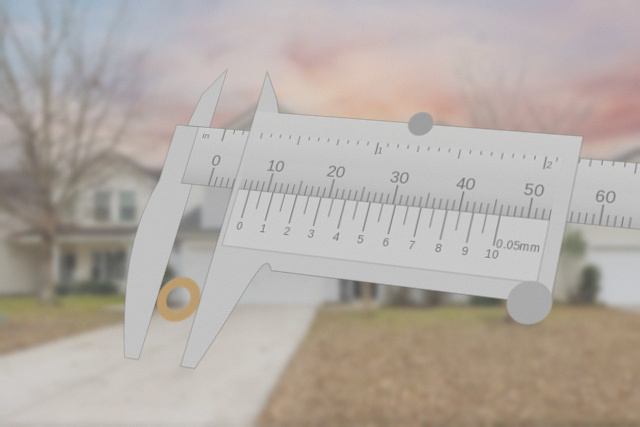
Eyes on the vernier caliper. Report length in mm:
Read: 7.0 mm
